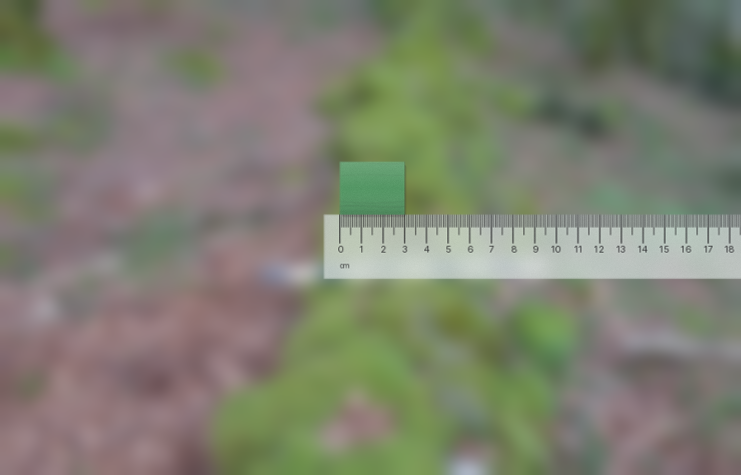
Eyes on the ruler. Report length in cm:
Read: 3 cm
